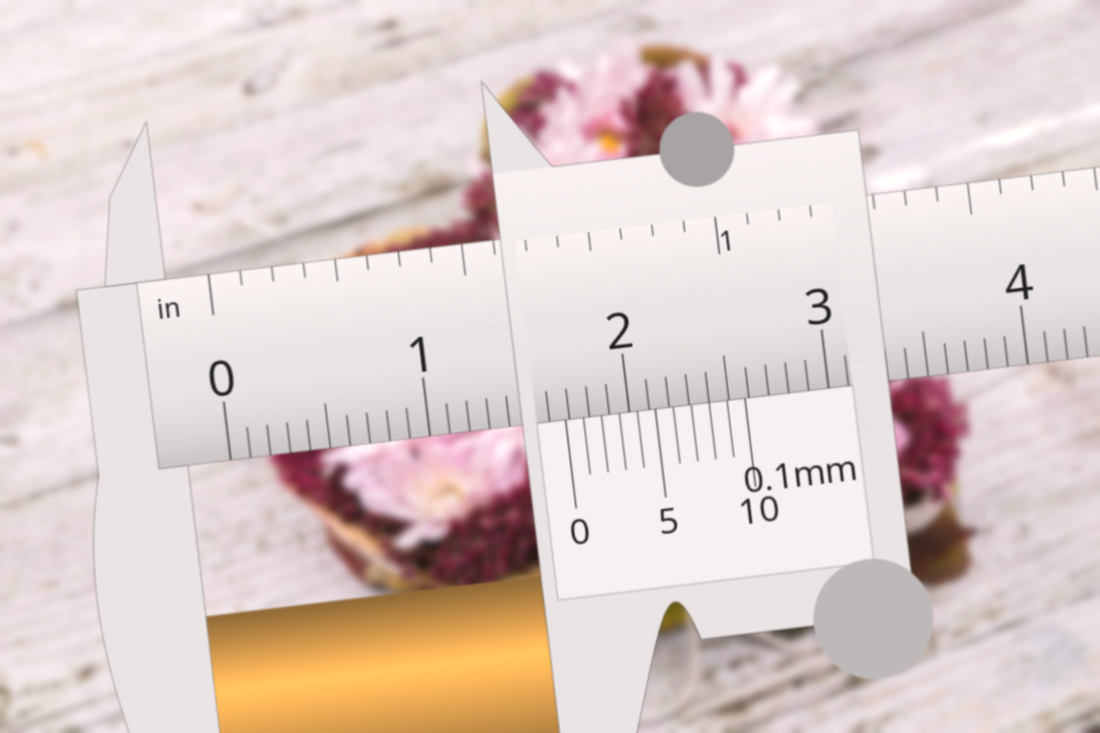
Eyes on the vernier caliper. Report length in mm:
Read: 16.8 mm
